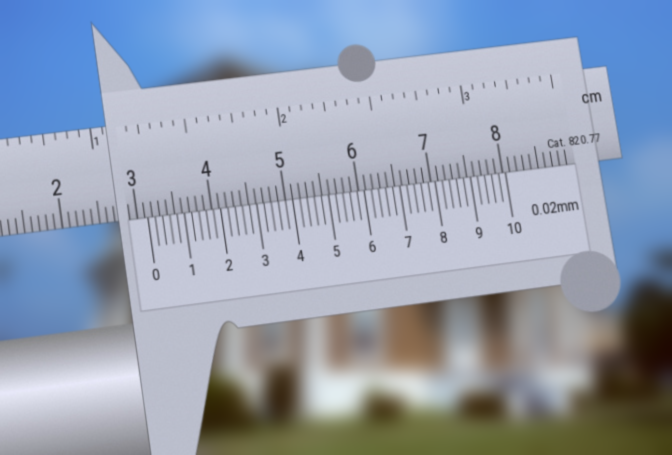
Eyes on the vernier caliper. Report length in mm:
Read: 31.4 mm
